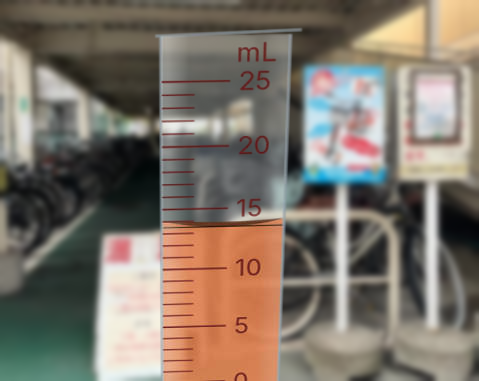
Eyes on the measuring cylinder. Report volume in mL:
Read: 13.5 mL
